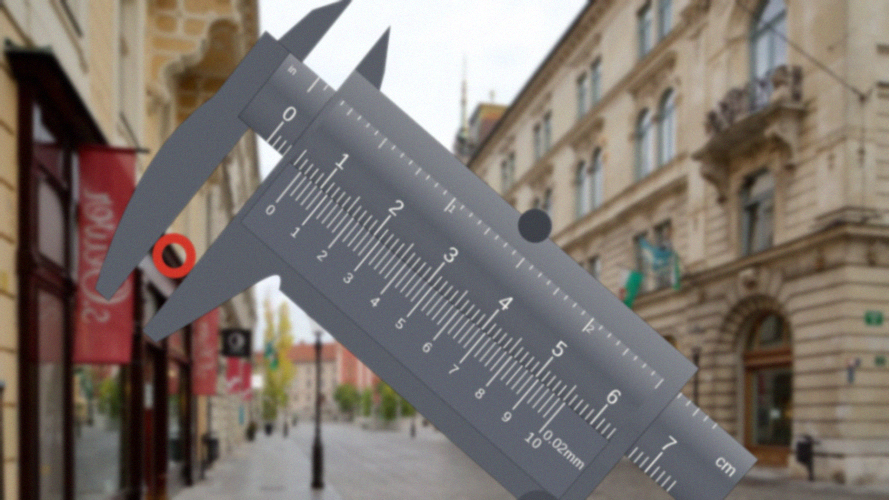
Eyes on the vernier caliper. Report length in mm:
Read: 6.4 mm
